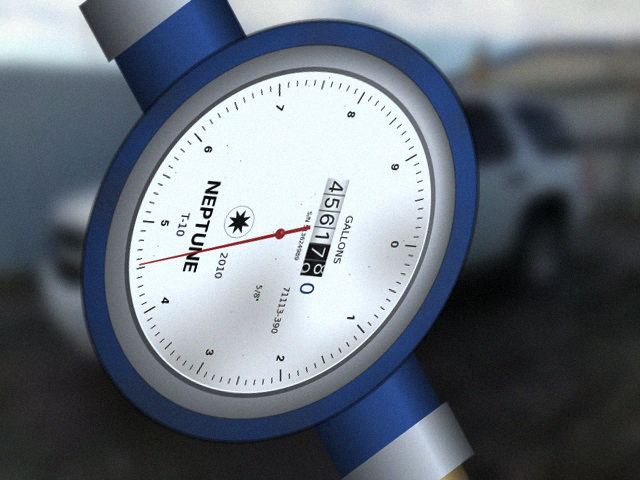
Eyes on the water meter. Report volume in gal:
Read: 4561784.5 gal
